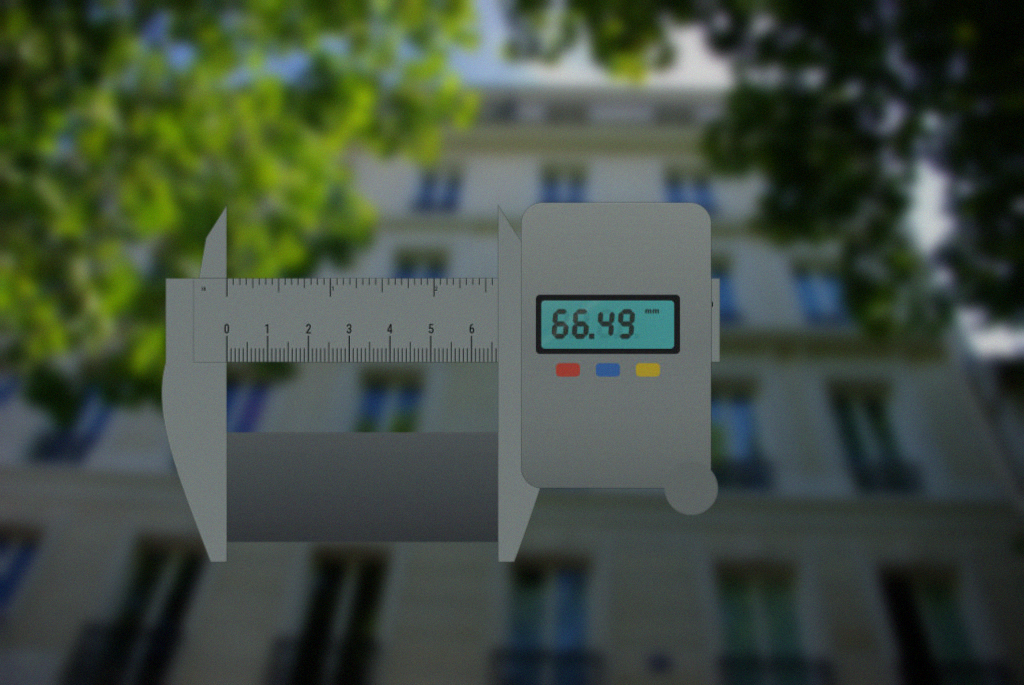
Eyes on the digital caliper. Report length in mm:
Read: 66.49 mm
